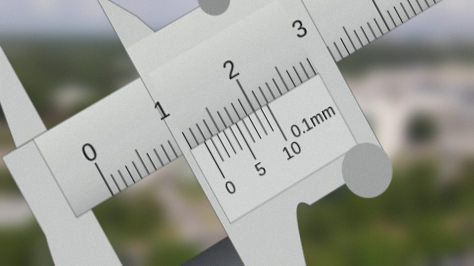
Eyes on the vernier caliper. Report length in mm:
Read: 12.8 mm
